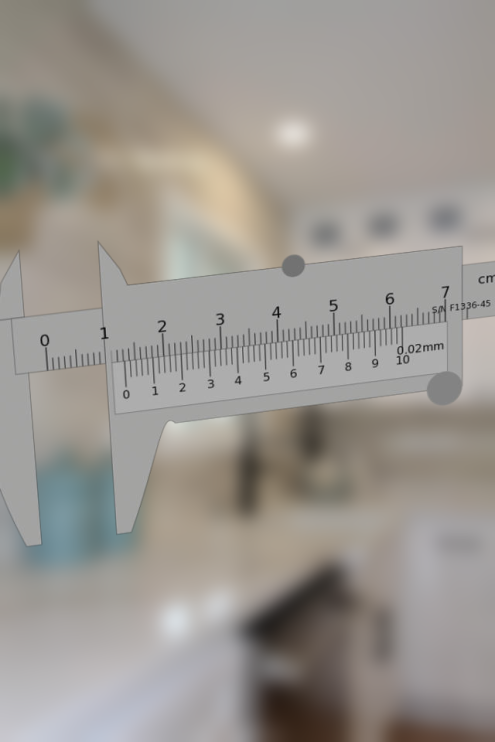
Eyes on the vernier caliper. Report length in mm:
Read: 13.2 mm
